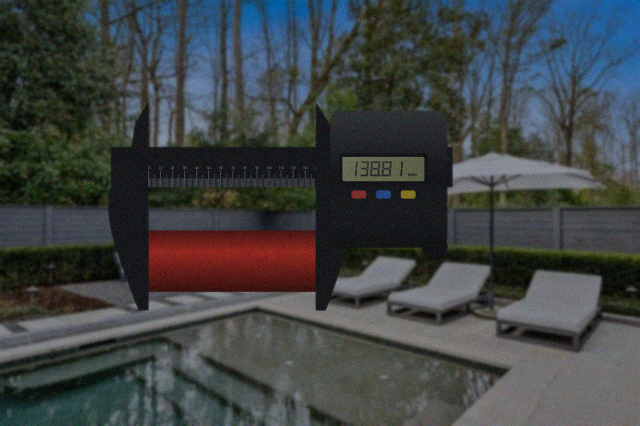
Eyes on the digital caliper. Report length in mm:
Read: 138.81 mm
